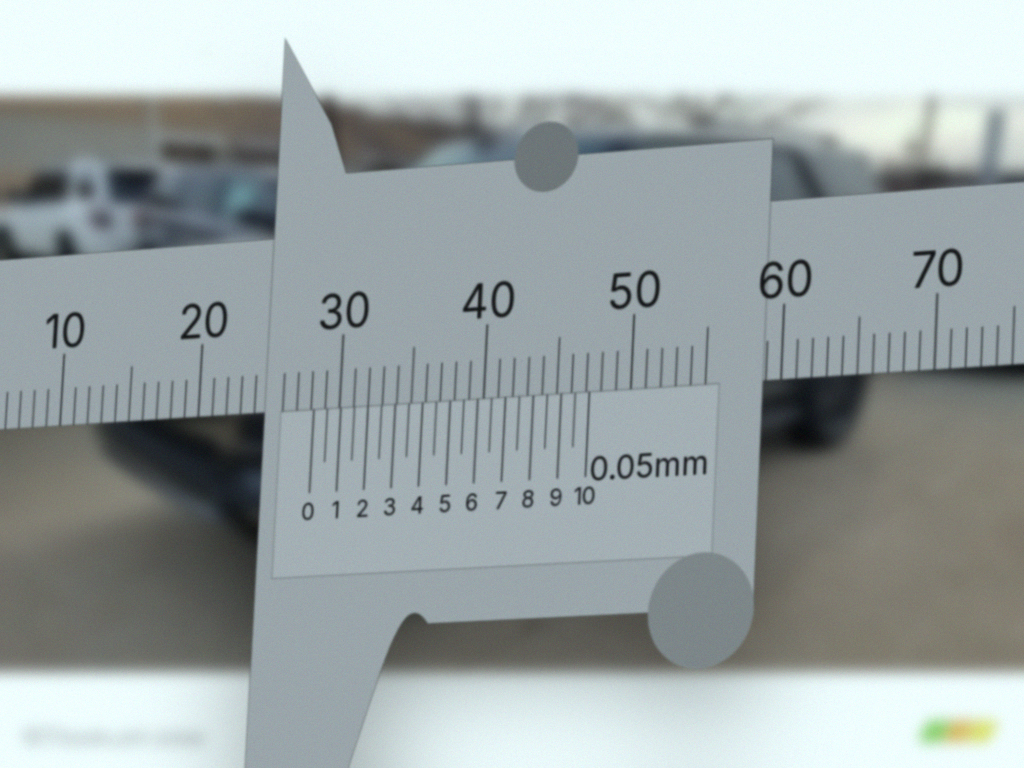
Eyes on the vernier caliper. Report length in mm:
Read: 28.2 mm
